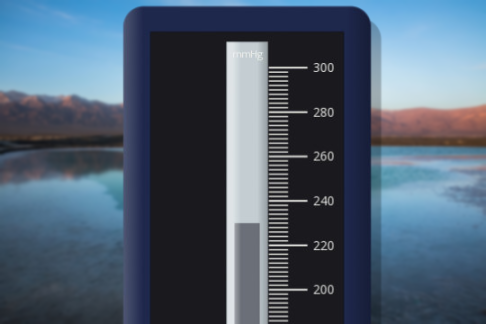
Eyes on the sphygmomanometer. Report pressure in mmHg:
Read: 230 mmHg
